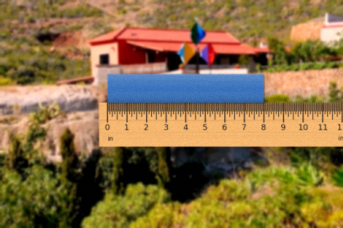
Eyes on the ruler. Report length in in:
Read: 8 in
